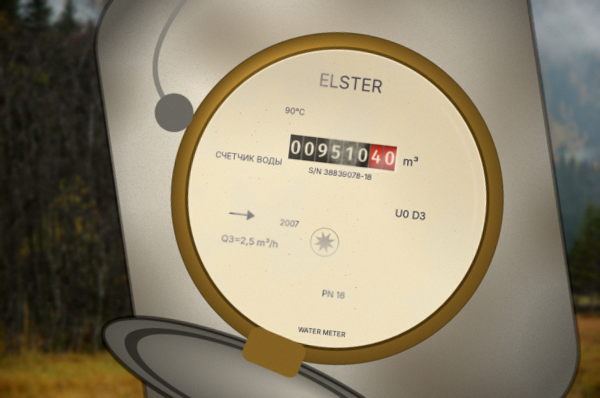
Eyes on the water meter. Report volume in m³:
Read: 9510.40 m³
